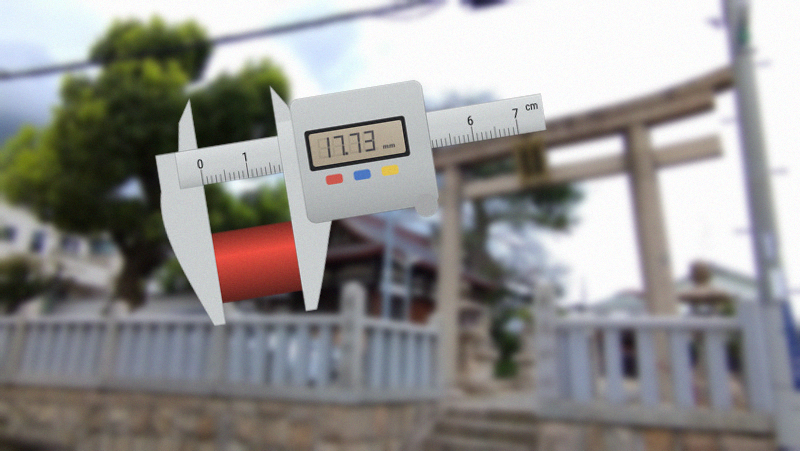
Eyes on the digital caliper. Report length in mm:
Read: 17.73 mm
